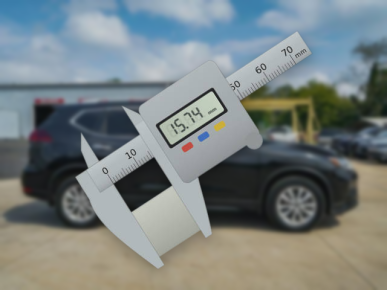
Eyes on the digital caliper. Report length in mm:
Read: 15.74 mm
